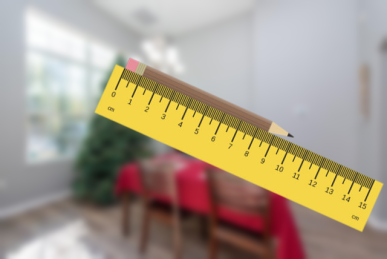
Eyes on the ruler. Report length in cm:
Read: 10 cm
